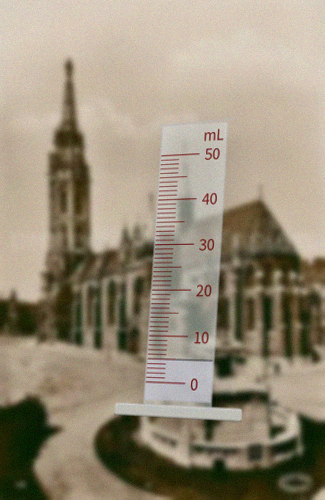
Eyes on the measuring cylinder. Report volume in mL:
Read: 5 mL
